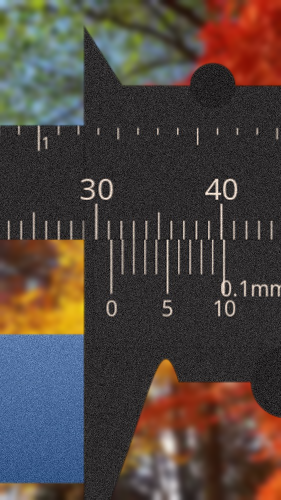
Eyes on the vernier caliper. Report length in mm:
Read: 31.2 mm
